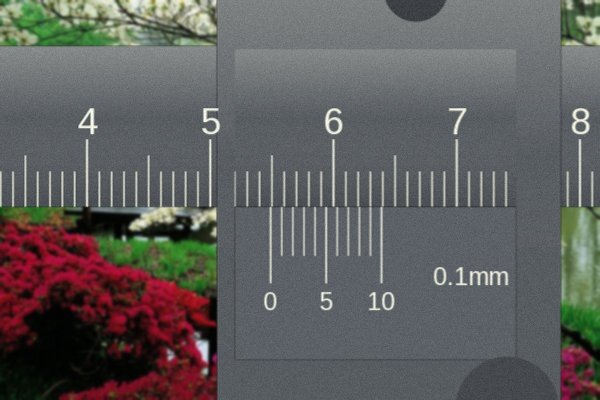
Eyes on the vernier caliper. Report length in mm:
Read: 54.9 mm
